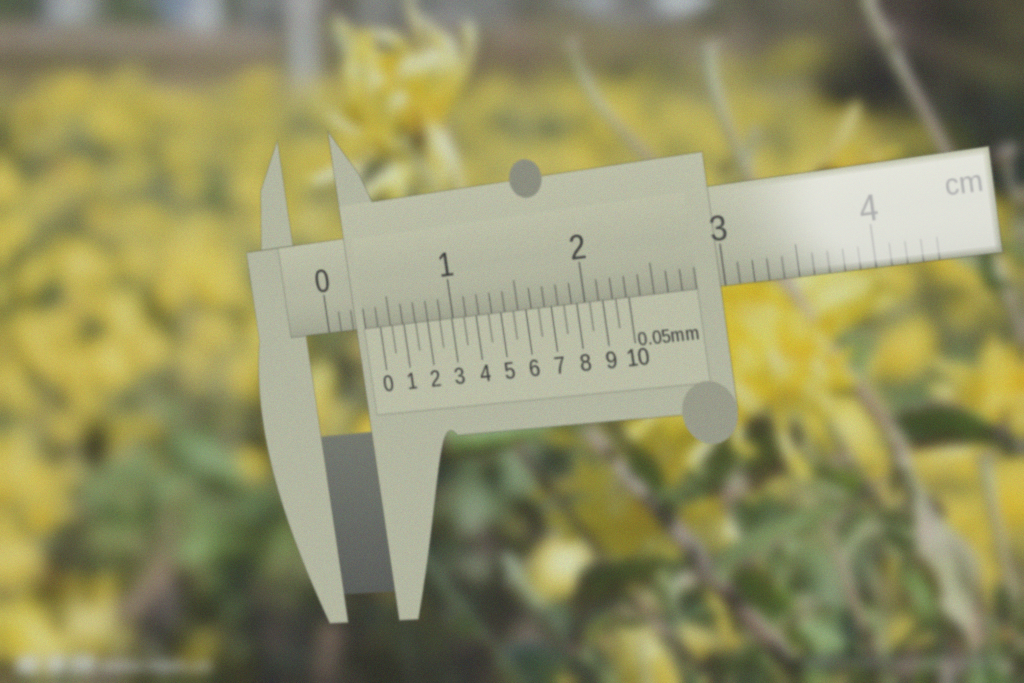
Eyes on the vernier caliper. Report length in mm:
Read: 4.2 mm
